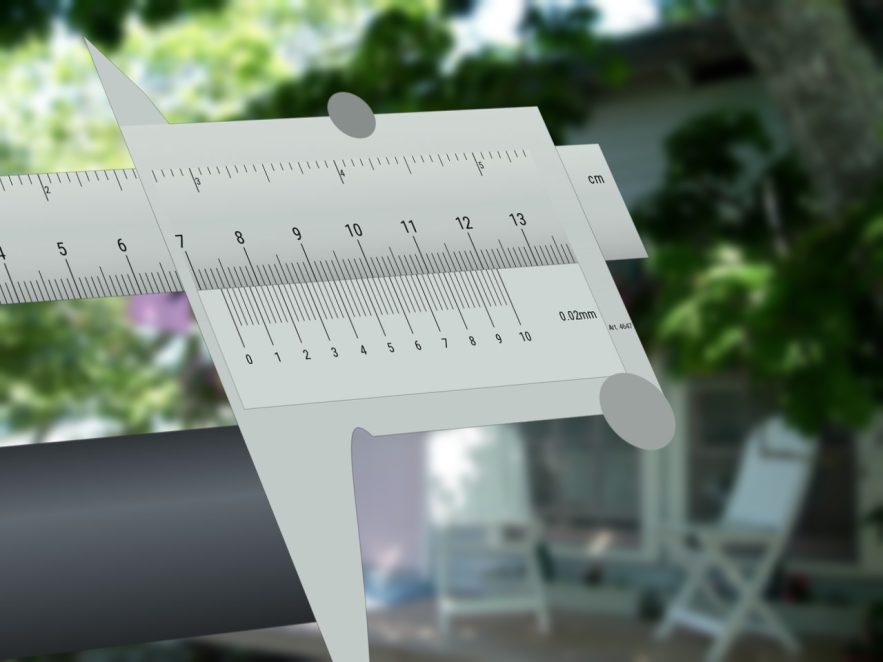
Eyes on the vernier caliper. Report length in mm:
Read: 73.4 mm
